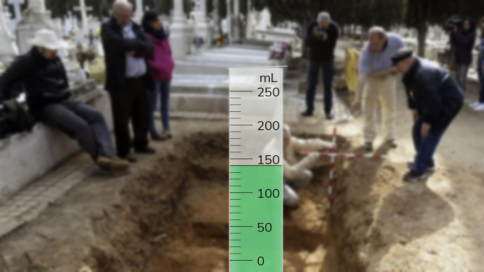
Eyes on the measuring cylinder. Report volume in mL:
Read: 140 mL
